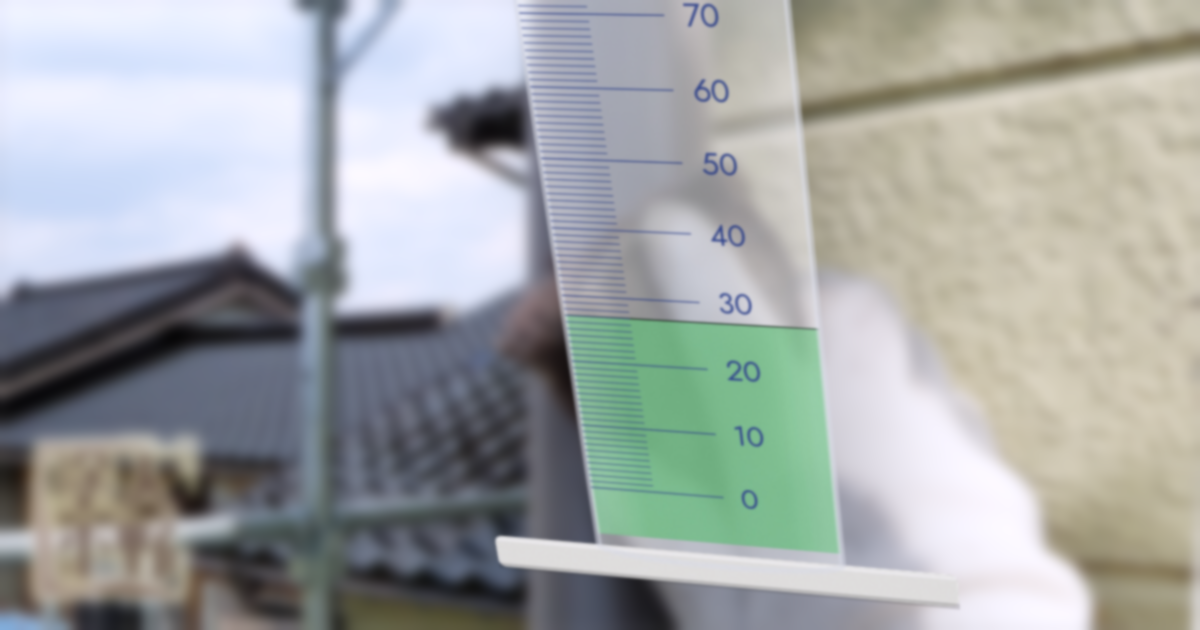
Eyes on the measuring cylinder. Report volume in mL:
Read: 27 mL
